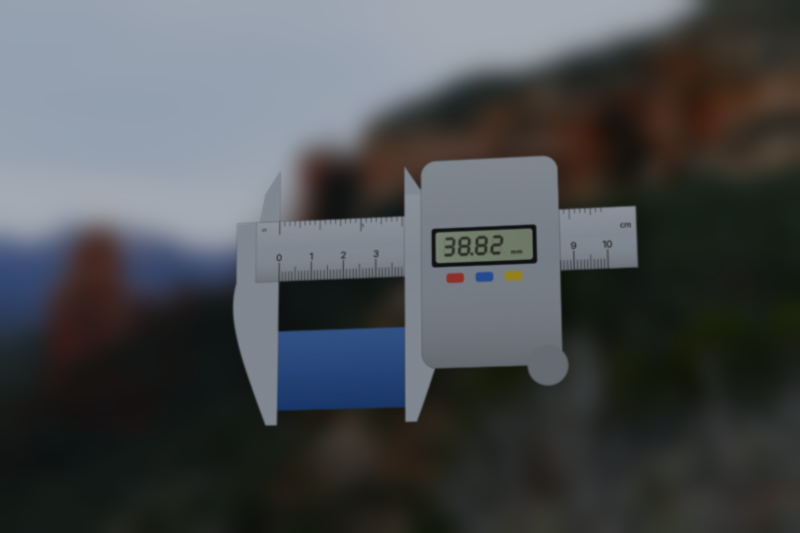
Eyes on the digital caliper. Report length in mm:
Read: 38.82 mm
